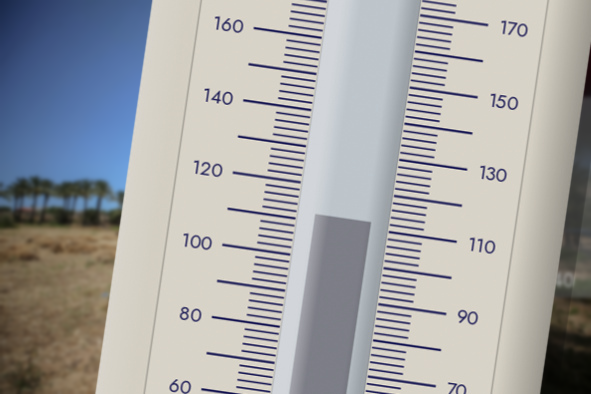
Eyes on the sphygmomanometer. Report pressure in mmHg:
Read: 112 mmHg
